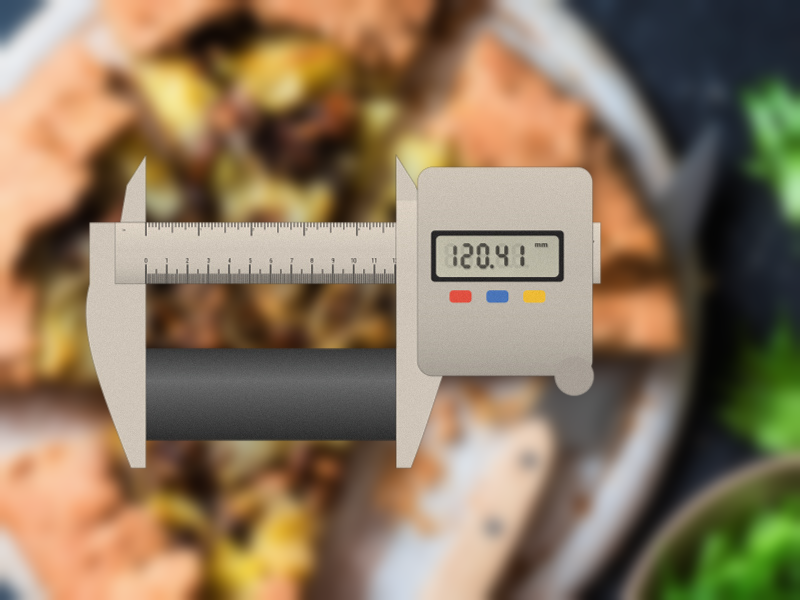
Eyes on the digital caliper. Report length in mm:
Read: 120.41 mm
